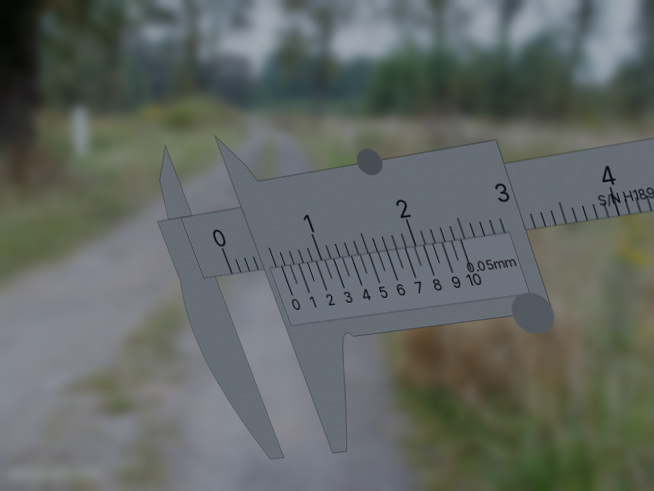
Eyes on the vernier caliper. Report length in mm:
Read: 5.6 mm
